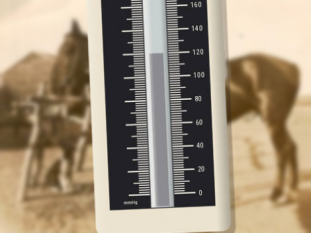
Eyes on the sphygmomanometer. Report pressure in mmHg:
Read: 120 mmHg
